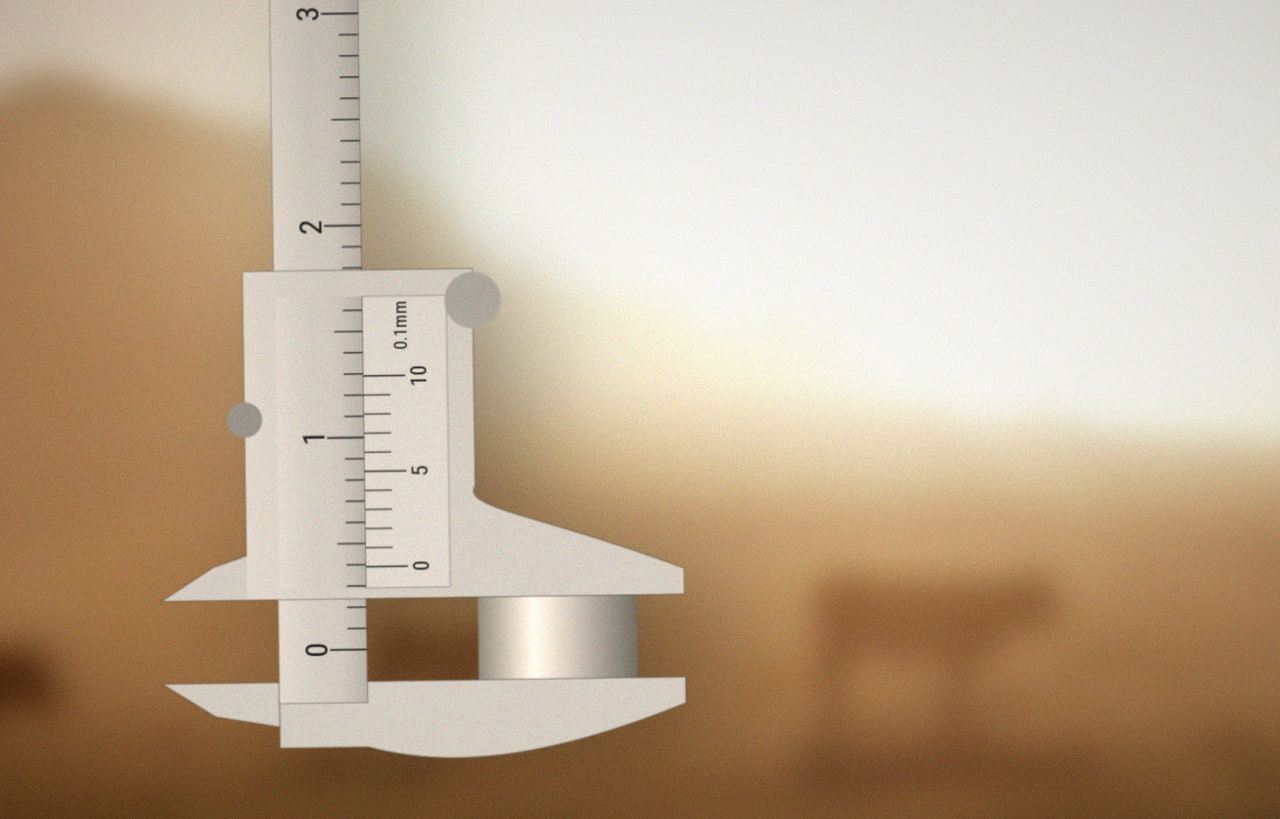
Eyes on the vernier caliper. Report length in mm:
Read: 3.9 mm
